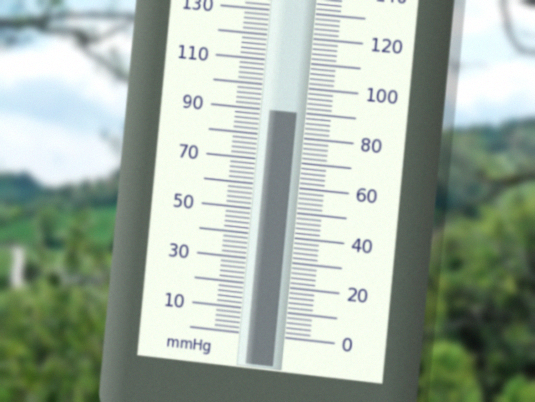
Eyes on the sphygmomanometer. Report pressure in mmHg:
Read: 90 mmHg
